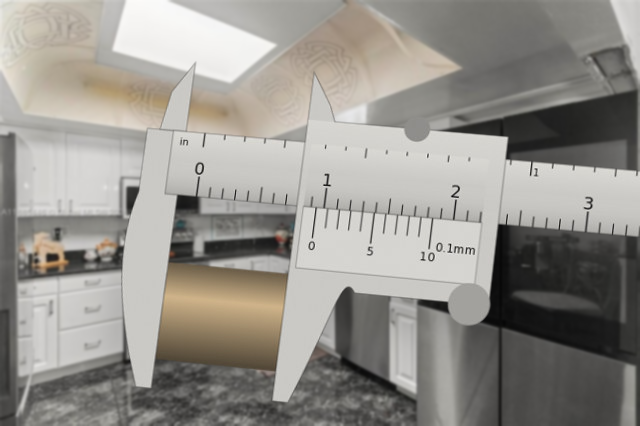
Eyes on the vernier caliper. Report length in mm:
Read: 9.4 mm
